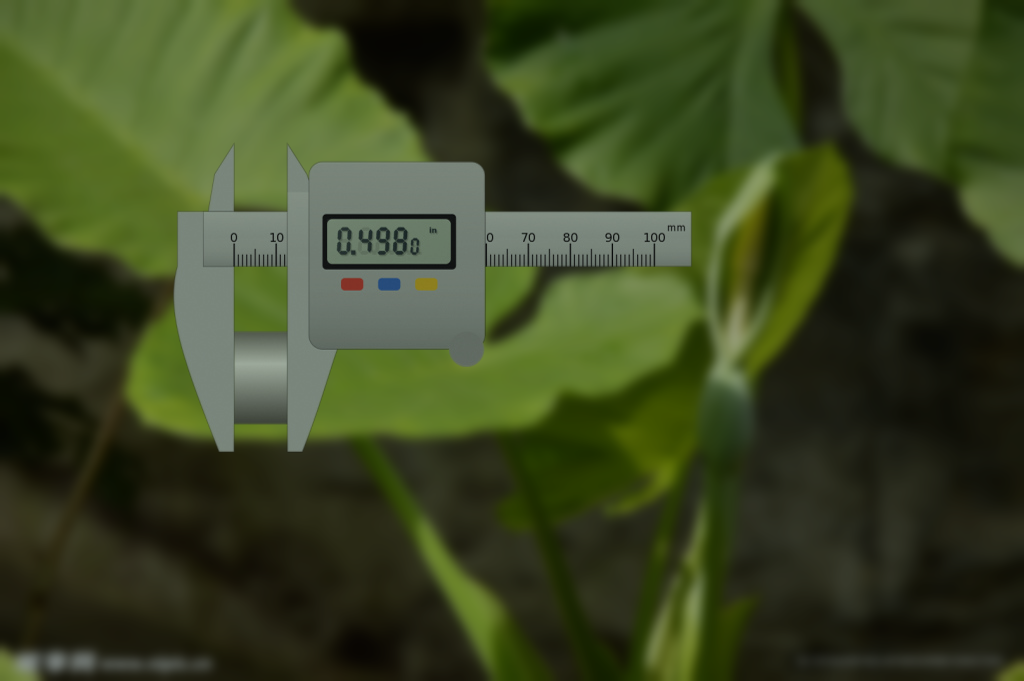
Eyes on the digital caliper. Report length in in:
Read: 0.4980 in
